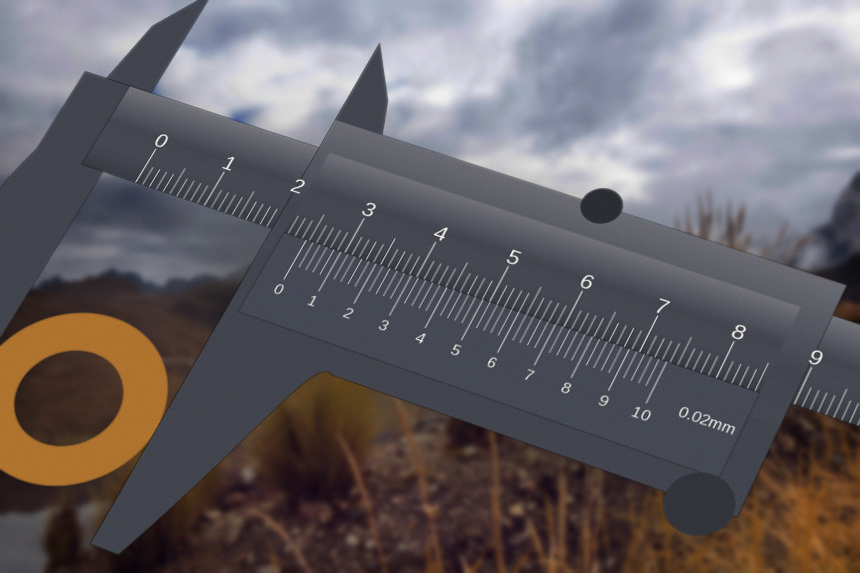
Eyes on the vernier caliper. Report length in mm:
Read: 24.6 mm
